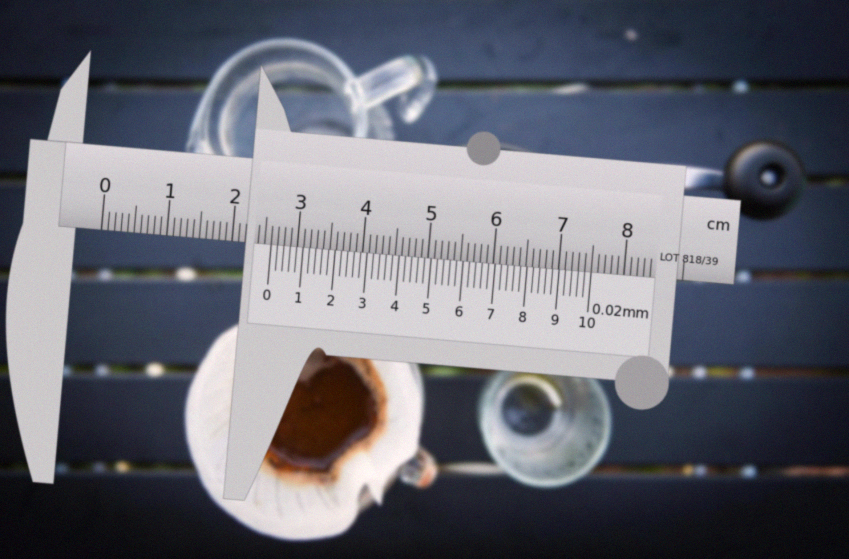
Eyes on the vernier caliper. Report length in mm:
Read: 26.0 mm
